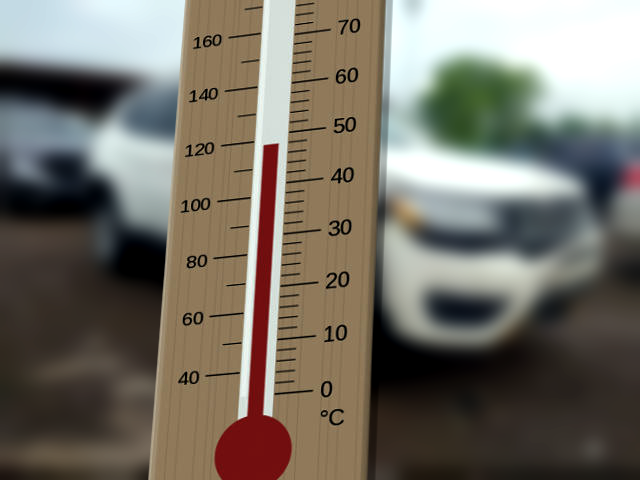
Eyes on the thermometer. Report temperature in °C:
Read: 48 °C
